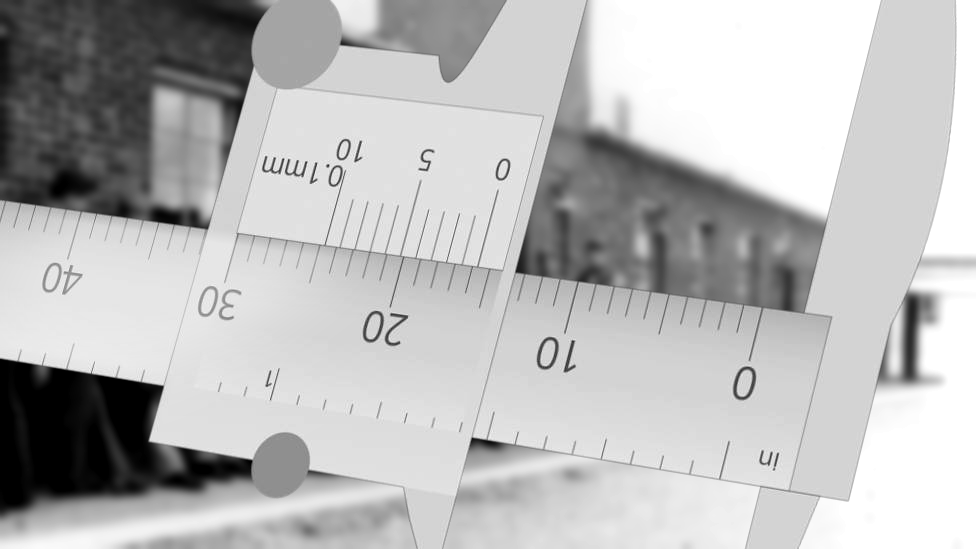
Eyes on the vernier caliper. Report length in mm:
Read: 15.7 mm
